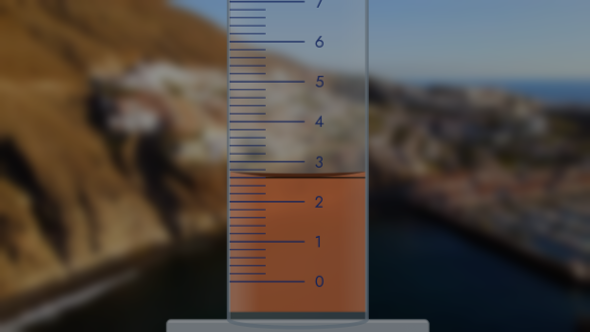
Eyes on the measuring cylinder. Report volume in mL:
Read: 2.6 mL
